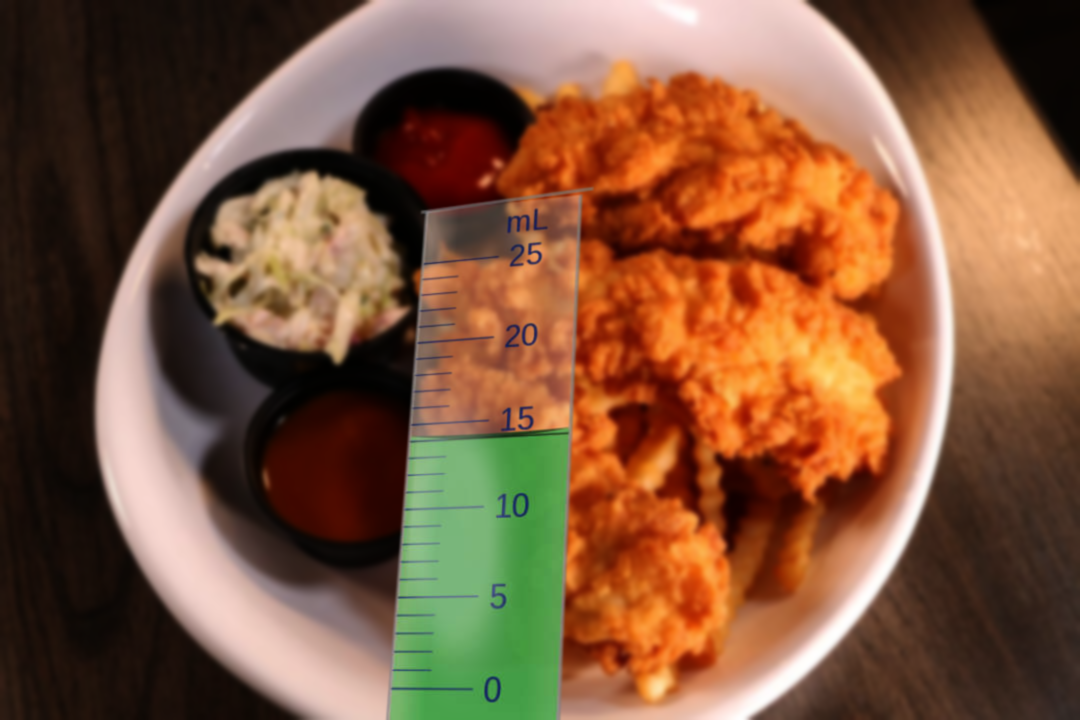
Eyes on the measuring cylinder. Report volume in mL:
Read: 14 mL
